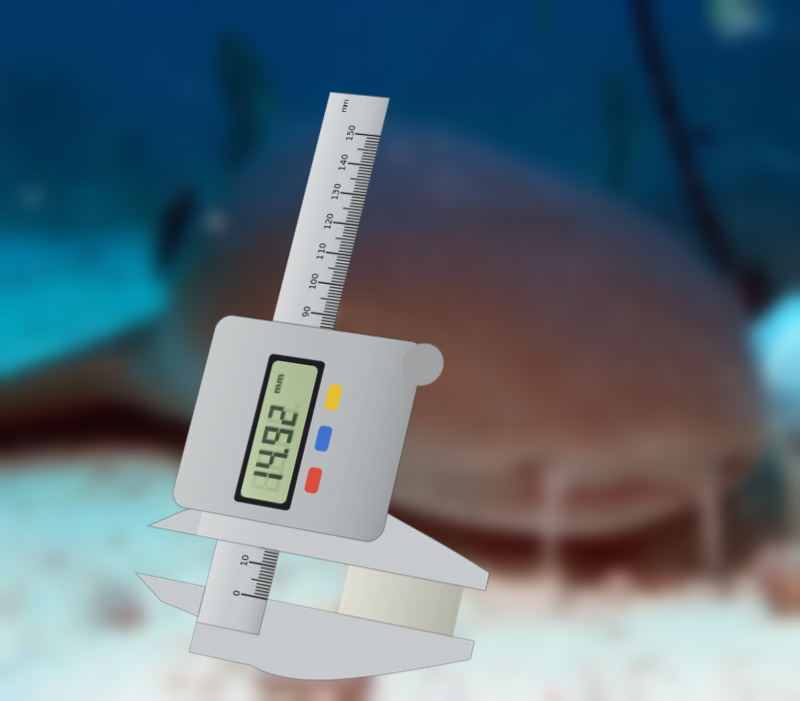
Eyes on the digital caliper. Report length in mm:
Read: 14.92 mm
